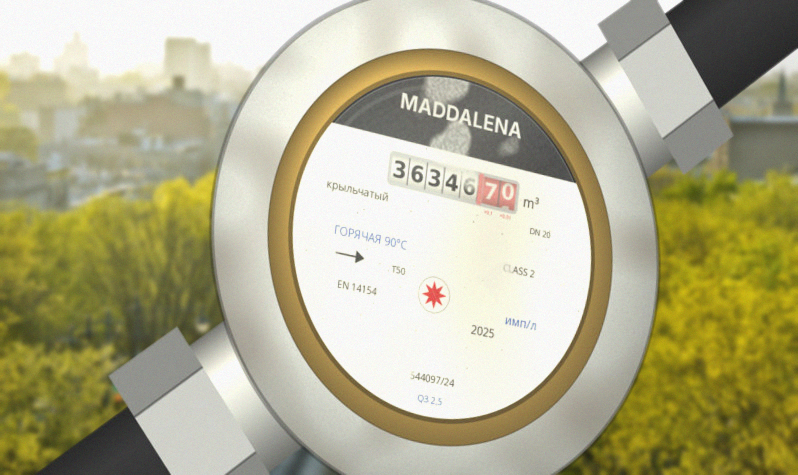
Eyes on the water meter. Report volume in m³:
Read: 36346.70 m³
